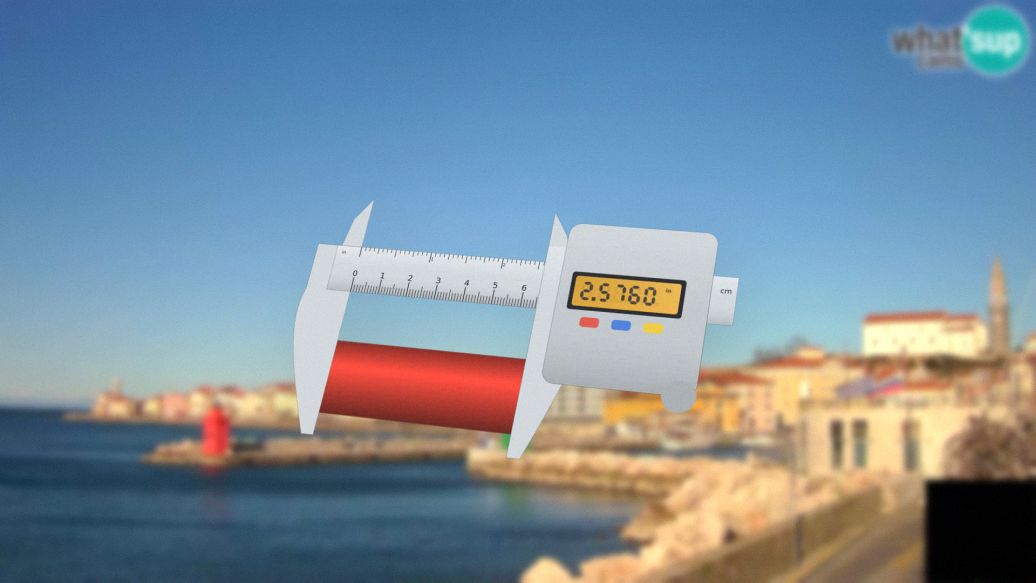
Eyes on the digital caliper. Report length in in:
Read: 2.5760 in
